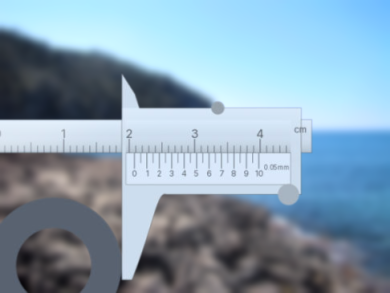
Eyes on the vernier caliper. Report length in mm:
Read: 20.8 mm
